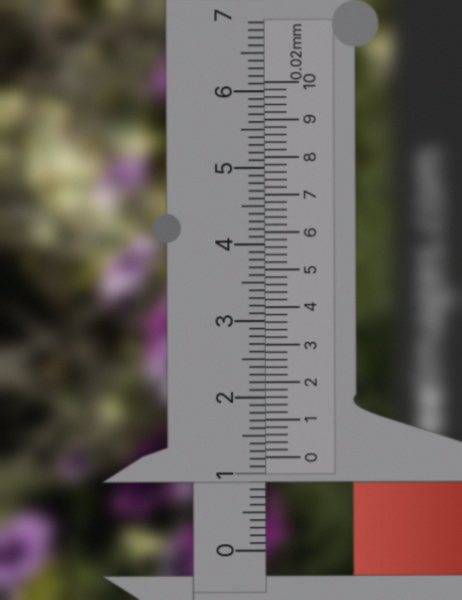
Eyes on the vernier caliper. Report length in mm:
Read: 12.2 mm
